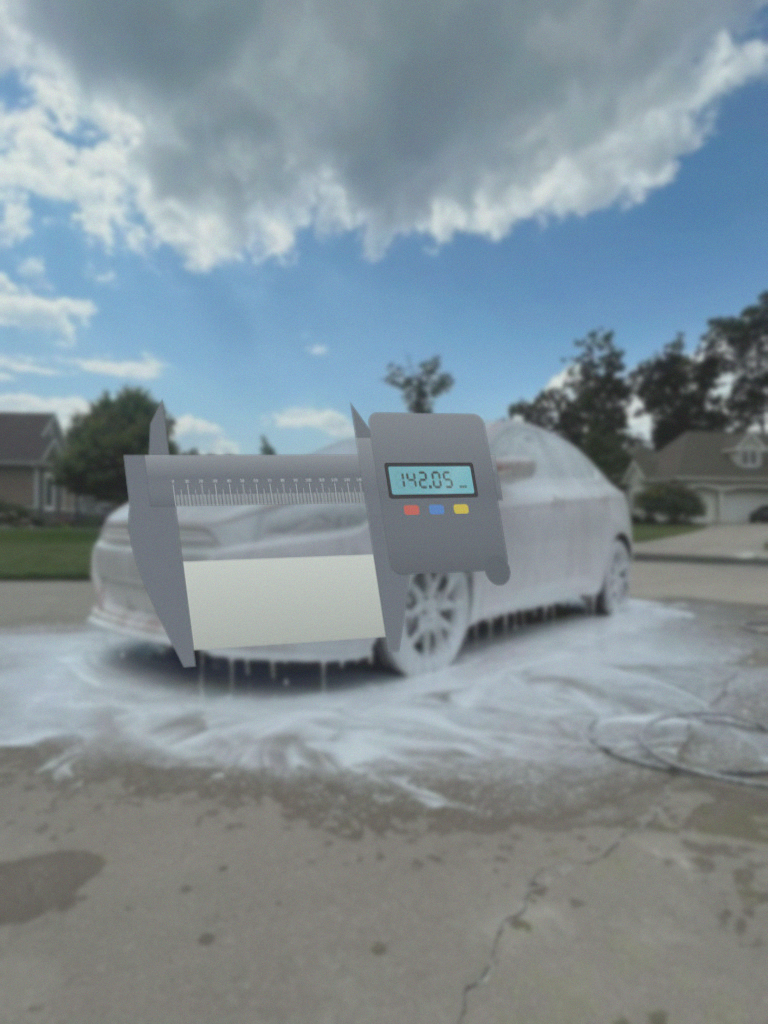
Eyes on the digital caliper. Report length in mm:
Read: 142.05 mm
